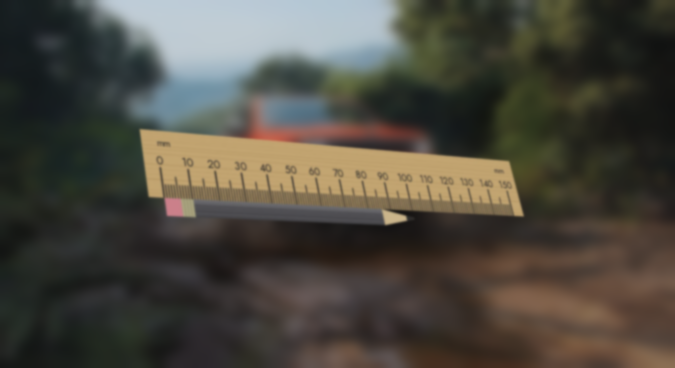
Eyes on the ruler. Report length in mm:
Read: 100 mm
